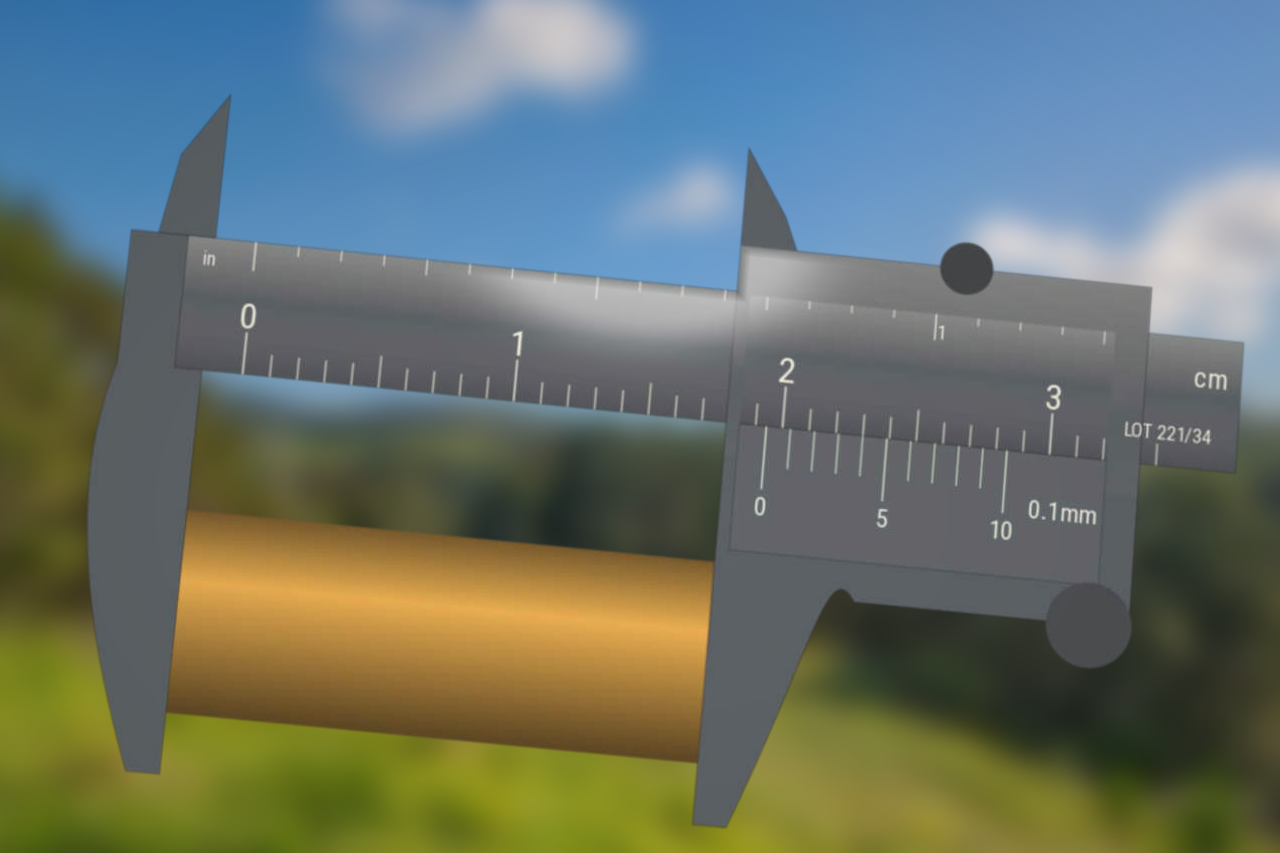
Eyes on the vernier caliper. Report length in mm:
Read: 19.4 mm
